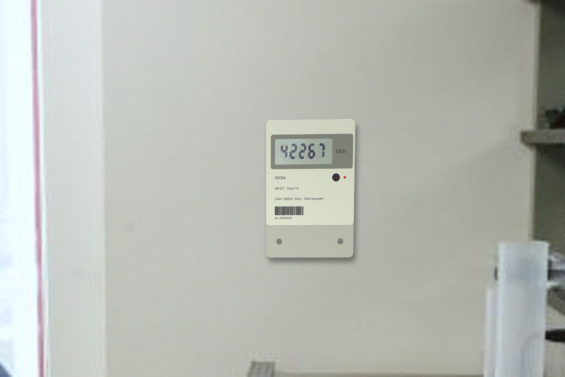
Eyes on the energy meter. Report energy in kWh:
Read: 42267 kWh
